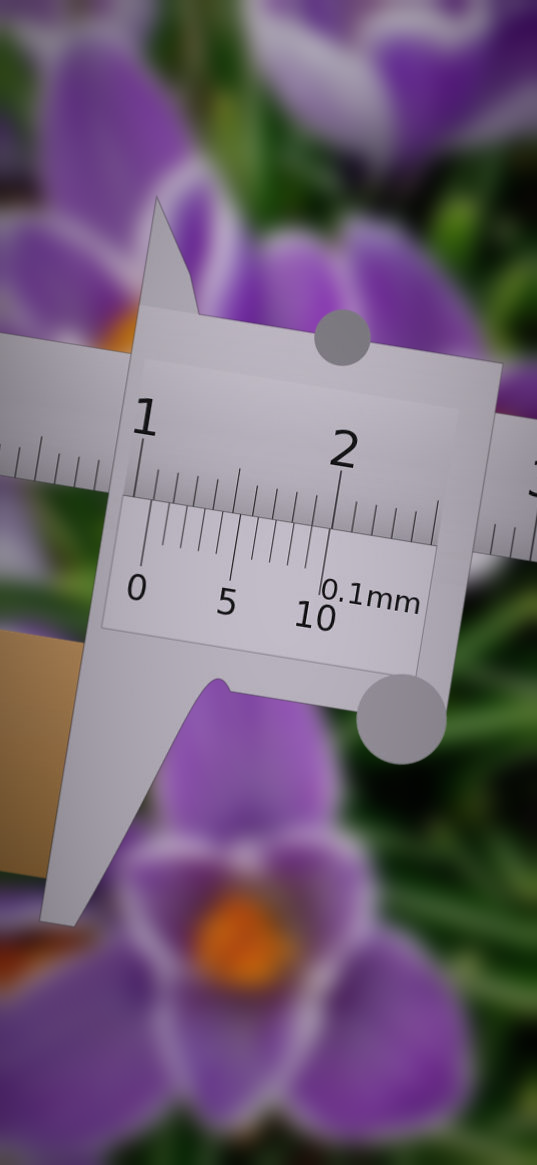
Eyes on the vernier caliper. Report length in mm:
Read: 10.9 mm
